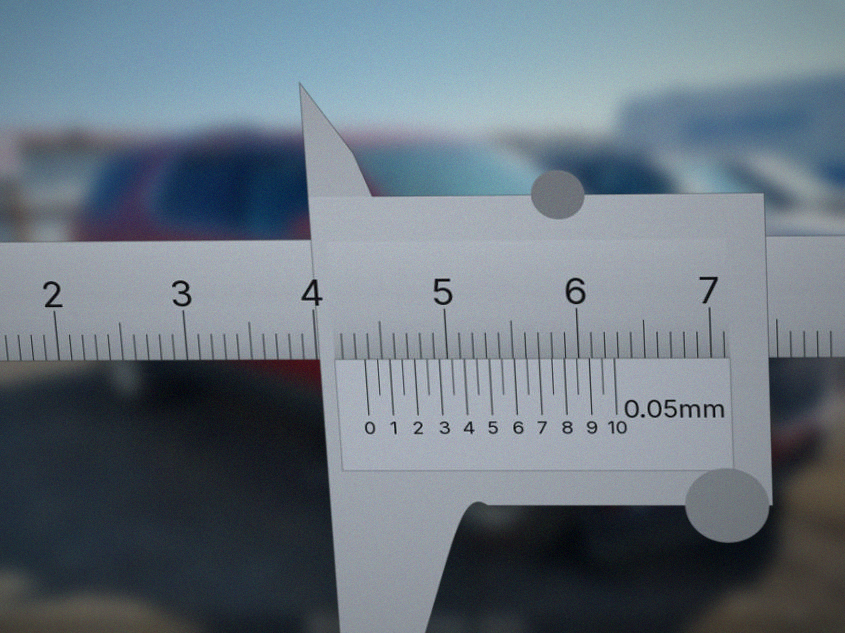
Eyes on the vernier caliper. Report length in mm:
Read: 43.7 mm
